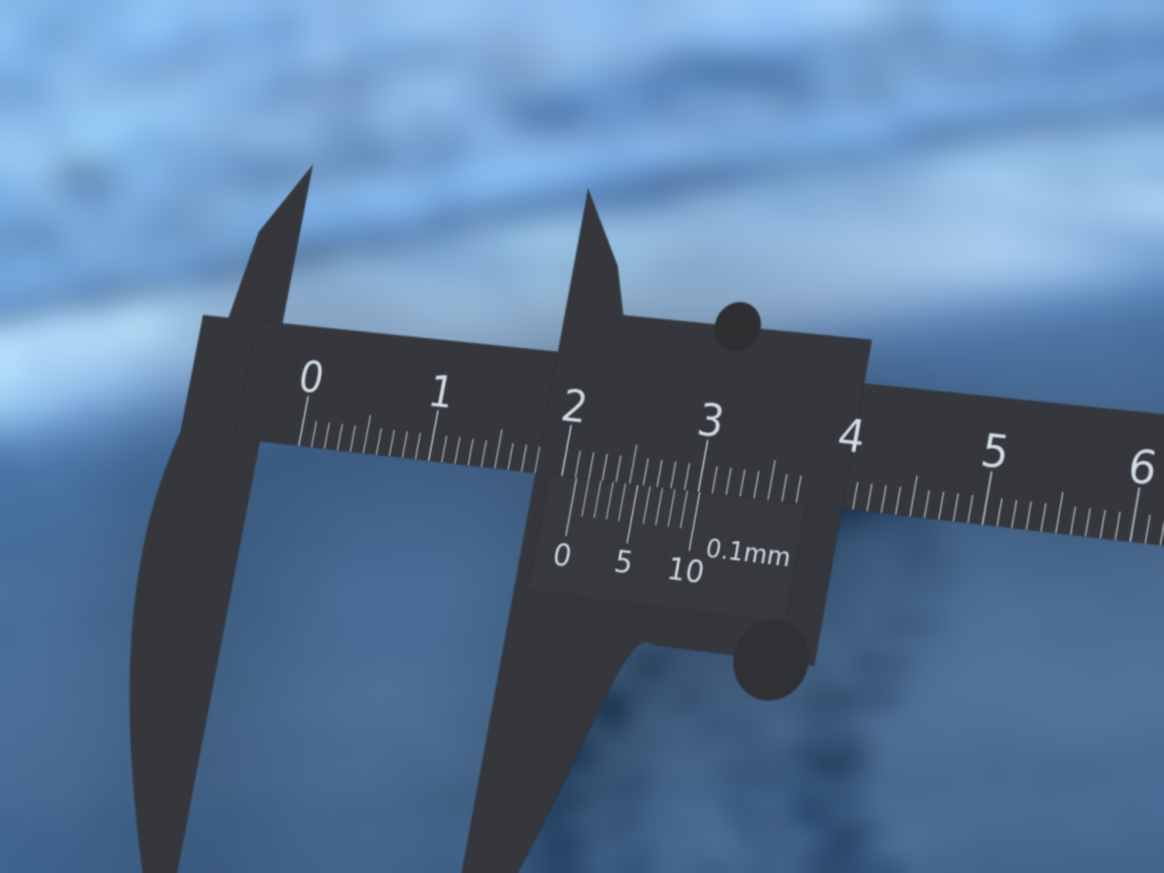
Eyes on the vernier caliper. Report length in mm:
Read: 21.1 mm
